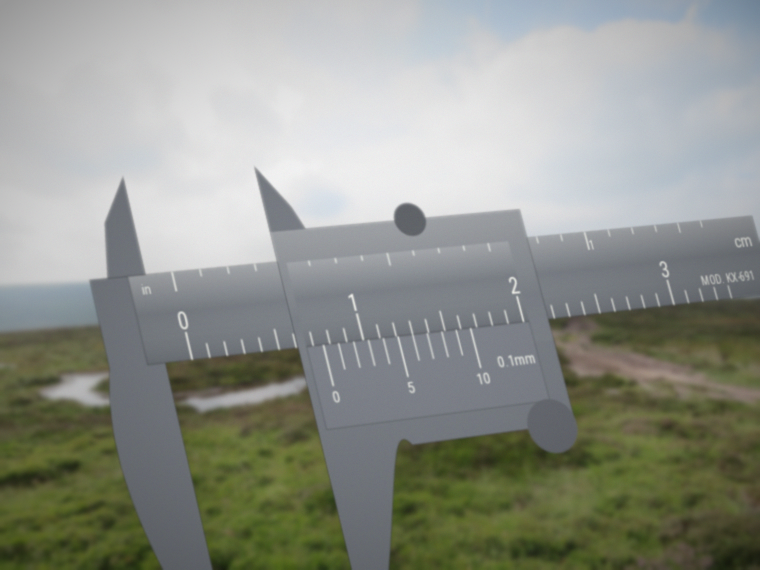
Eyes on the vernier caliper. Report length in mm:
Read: 7.6 mm
